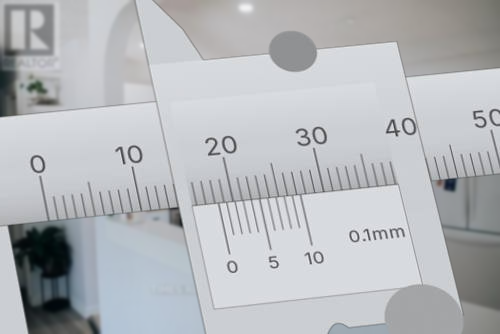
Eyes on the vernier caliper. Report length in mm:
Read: 18.4 mm
